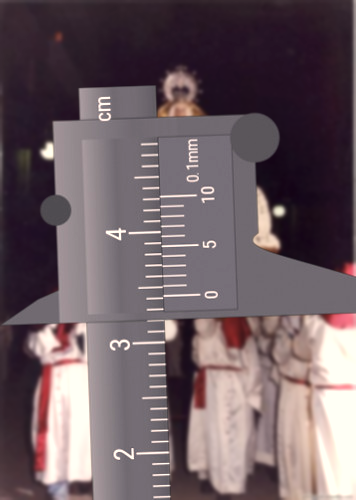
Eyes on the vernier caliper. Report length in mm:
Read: 34.2 mm
